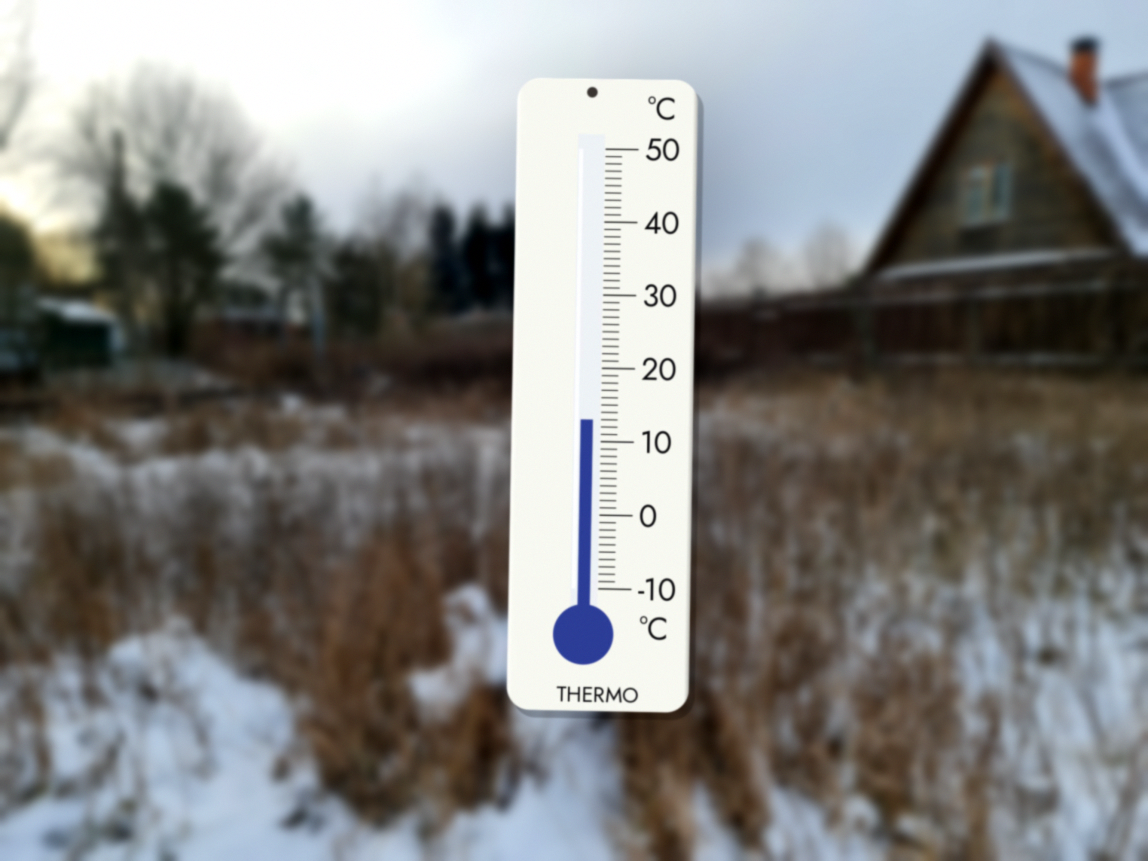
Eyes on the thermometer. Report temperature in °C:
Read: 13 °C
